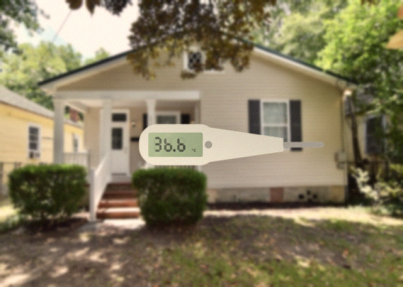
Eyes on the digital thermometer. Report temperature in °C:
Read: 36.6 °C
